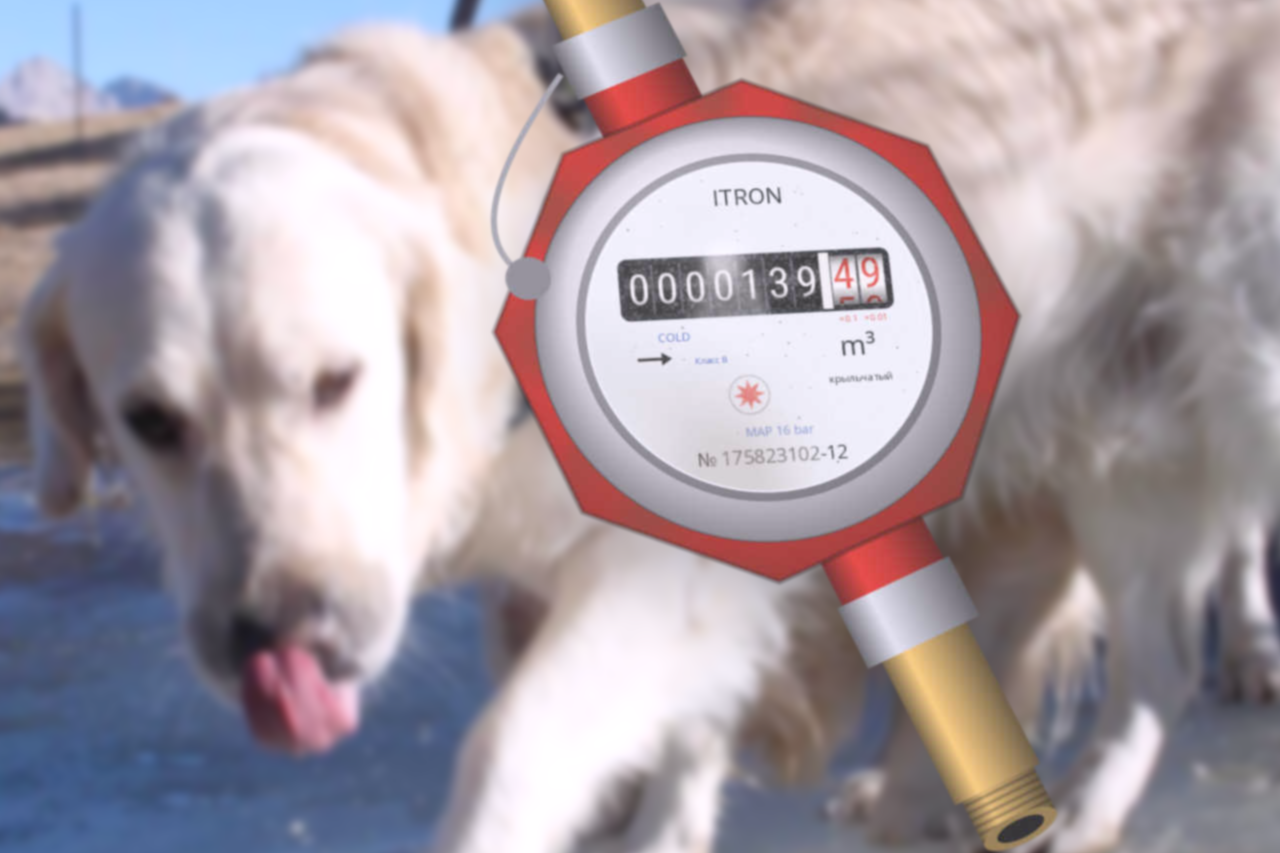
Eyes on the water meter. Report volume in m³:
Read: 139.49 m³
